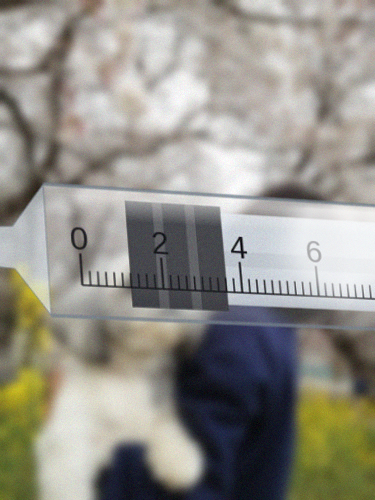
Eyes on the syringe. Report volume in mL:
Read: 1.2 mL
